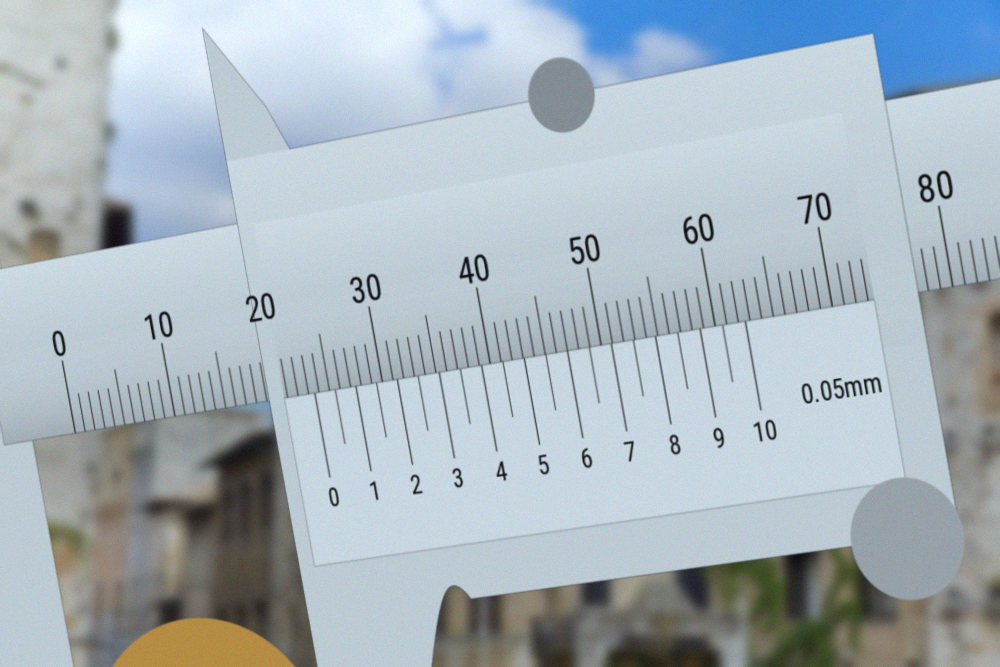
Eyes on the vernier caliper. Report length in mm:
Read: 23.6 mm
